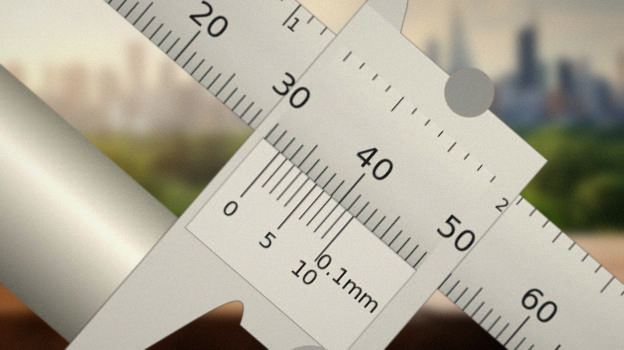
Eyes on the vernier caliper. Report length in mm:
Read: 32.8 mm
